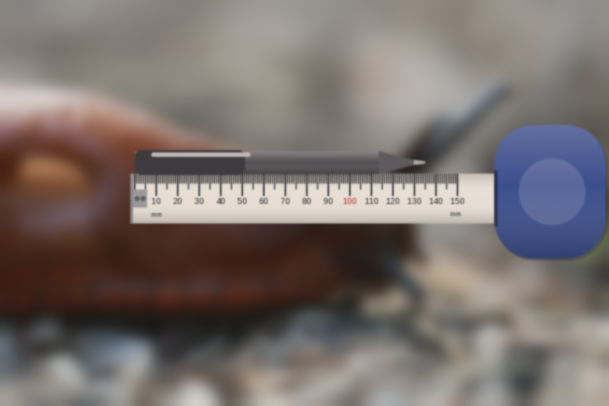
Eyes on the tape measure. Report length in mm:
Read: 135 mm
